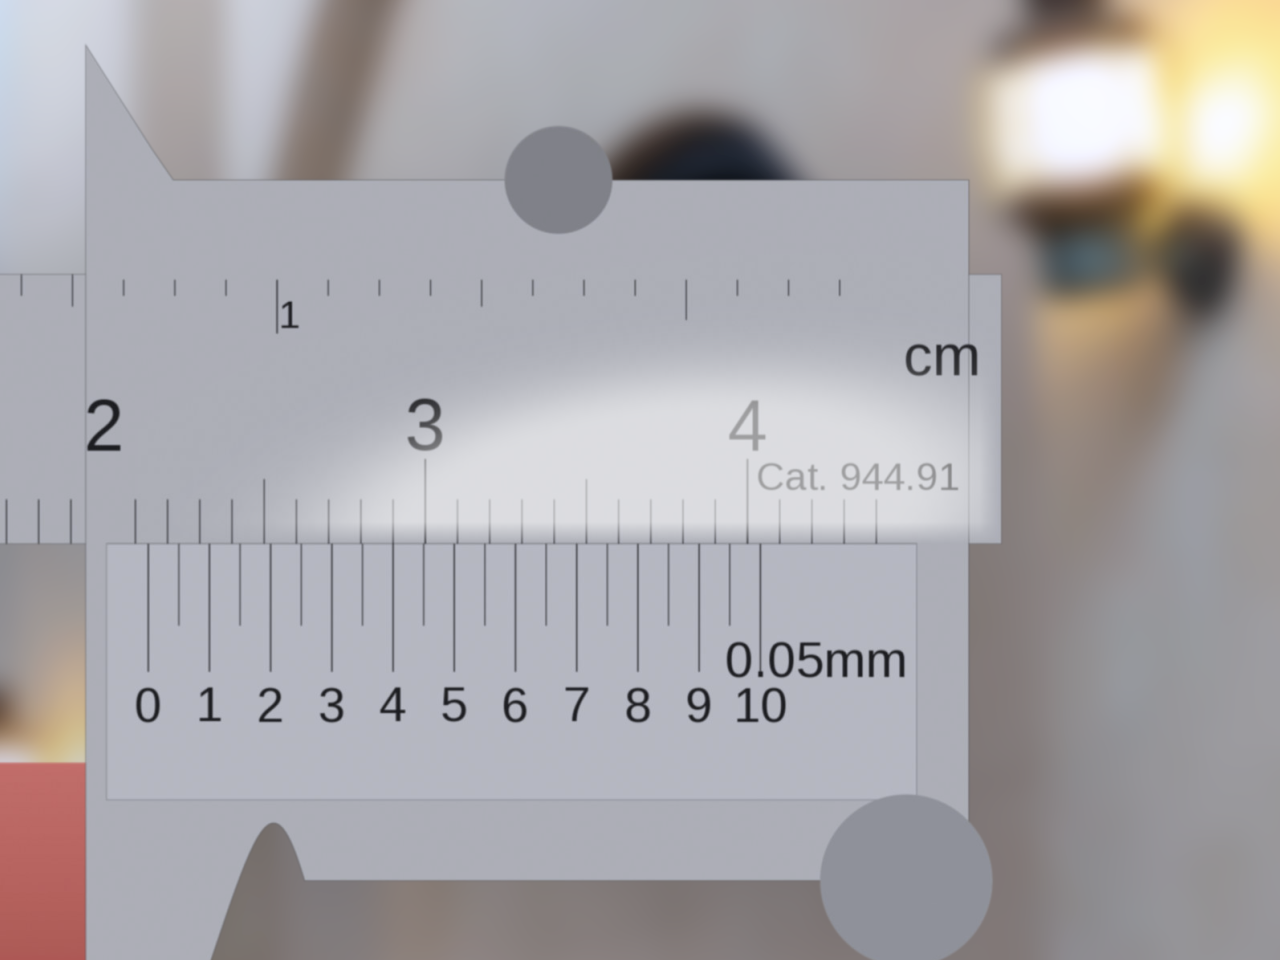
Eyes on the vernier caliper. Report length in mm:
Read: 21.40 mm
